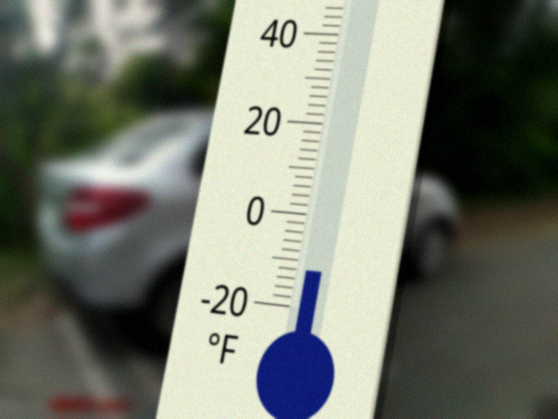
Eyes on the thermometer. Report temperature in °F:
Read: -12 °F
